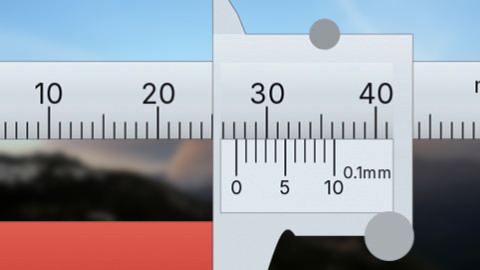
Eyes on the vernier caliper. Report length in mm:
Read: 27.2 mm
